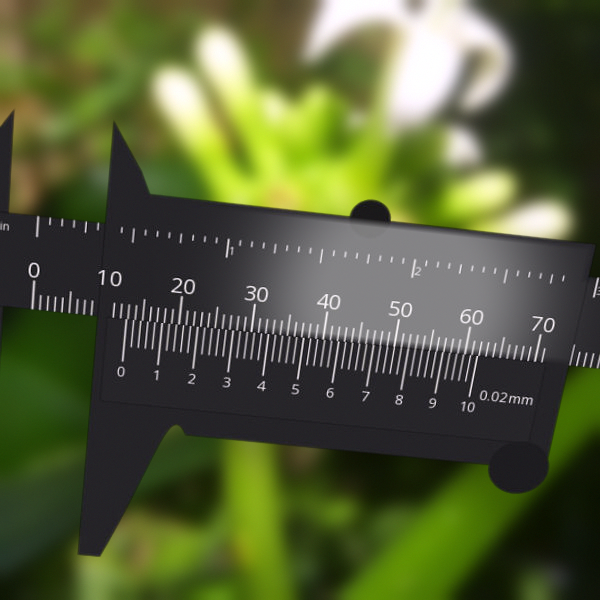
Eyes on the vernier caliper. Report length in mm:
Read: 12.8 mm
